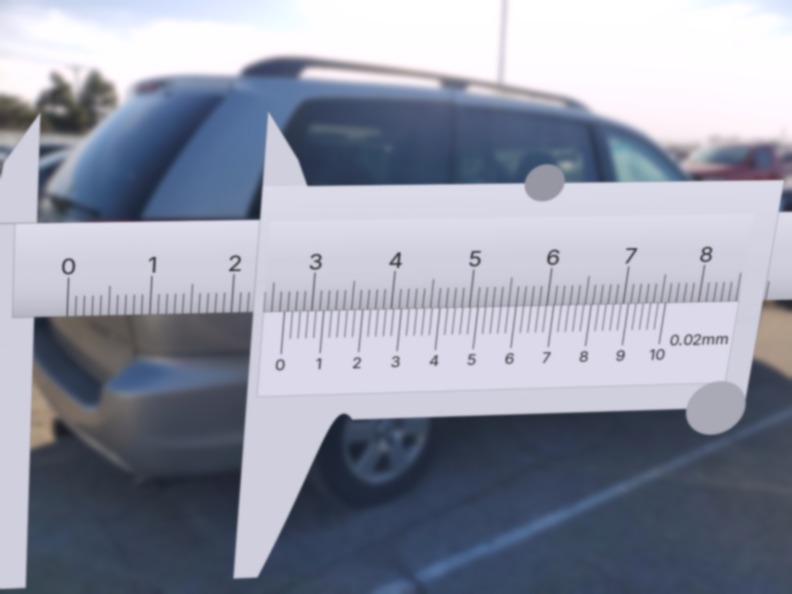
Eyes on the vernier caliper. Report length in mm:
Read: 26.6 mm
